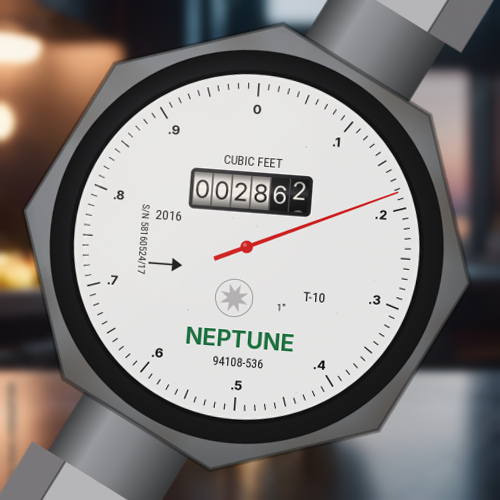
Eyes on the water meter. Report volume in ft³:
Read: 2862.18 ft³
